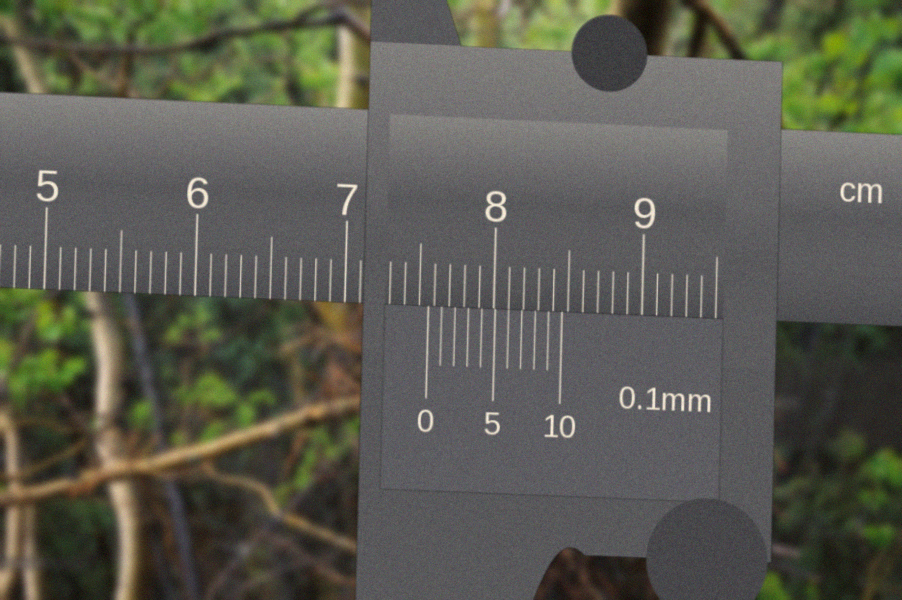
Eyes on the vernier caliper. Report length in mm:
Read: 75.6 mm
